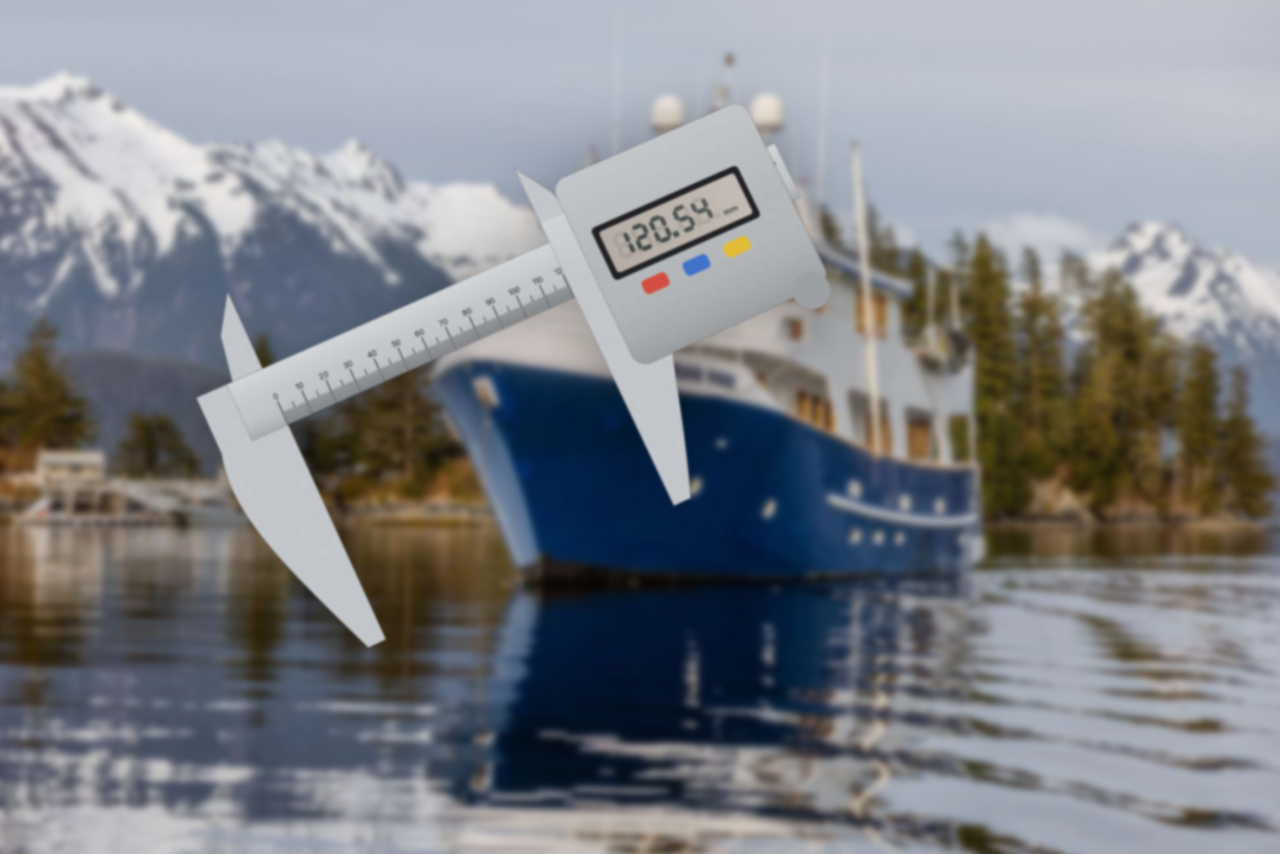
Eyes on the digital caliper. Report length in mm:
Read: 120.54 mm
